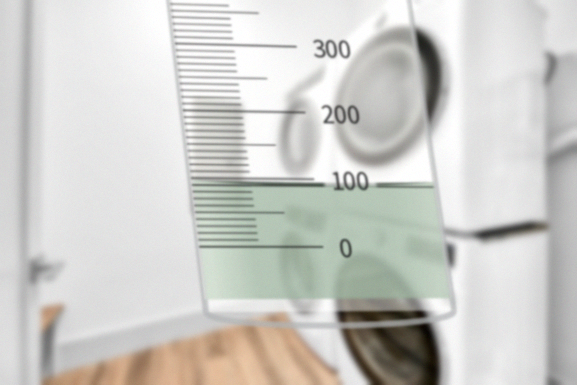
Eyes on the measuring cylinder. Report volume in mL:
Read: 90 mL
